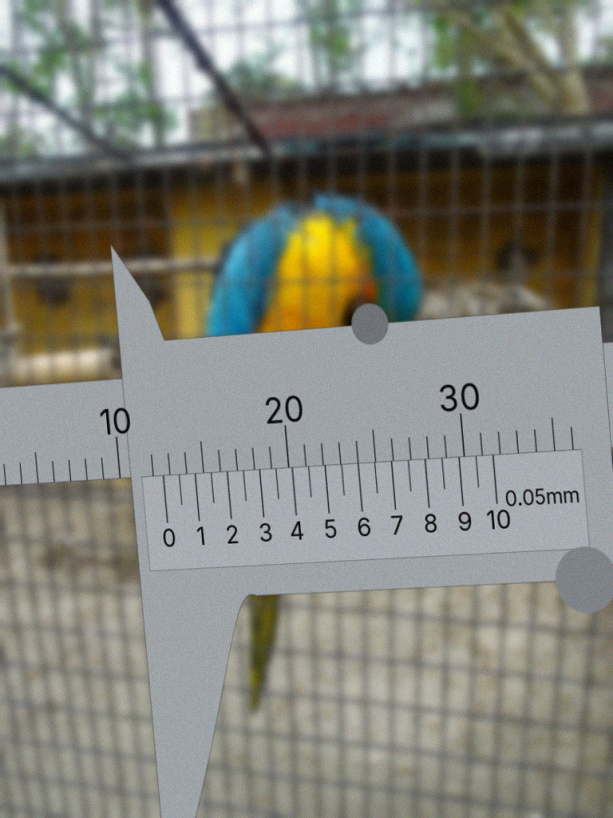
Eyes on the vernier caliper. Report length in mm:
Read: 12.6 mm
